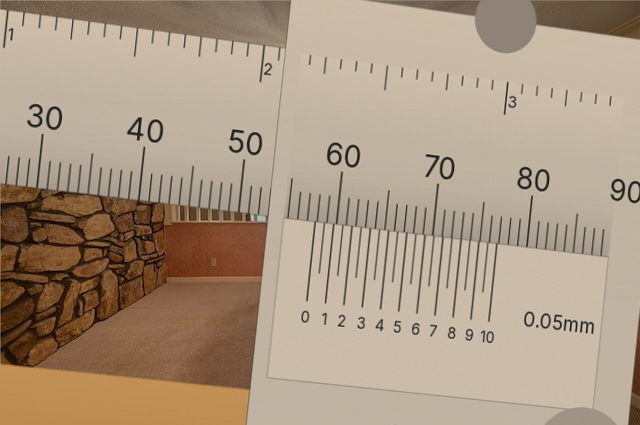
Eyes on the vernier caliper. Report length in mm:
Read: 57.8 mm
